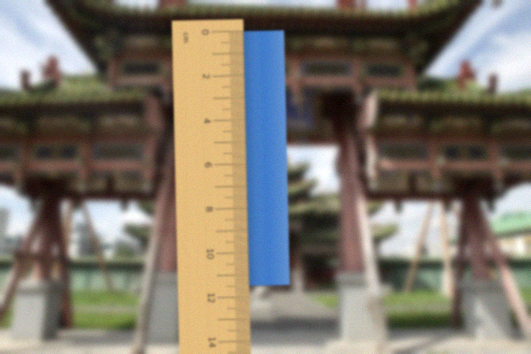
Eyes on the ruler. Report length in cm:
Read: 11.5 cm
